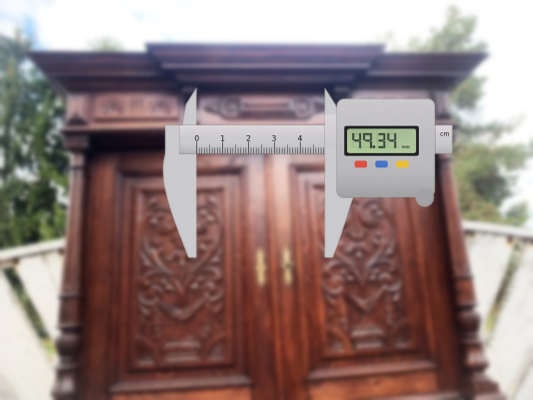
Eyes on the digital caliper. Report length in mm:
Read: 49.34 mm
